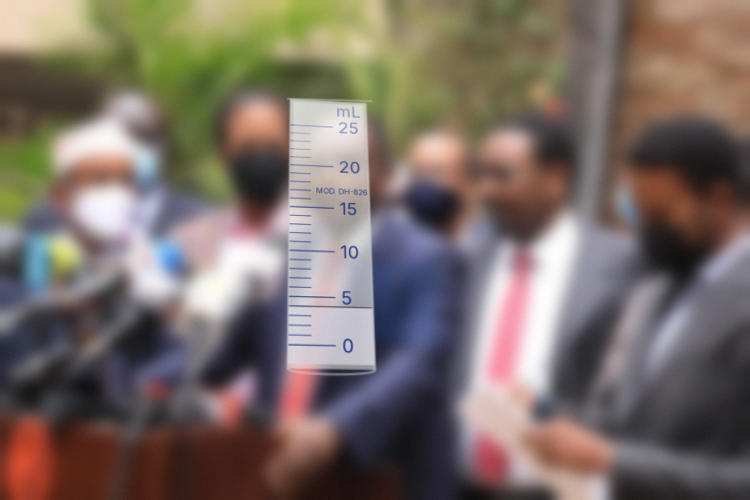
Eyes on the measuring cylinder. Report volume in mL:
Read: 4 mL
